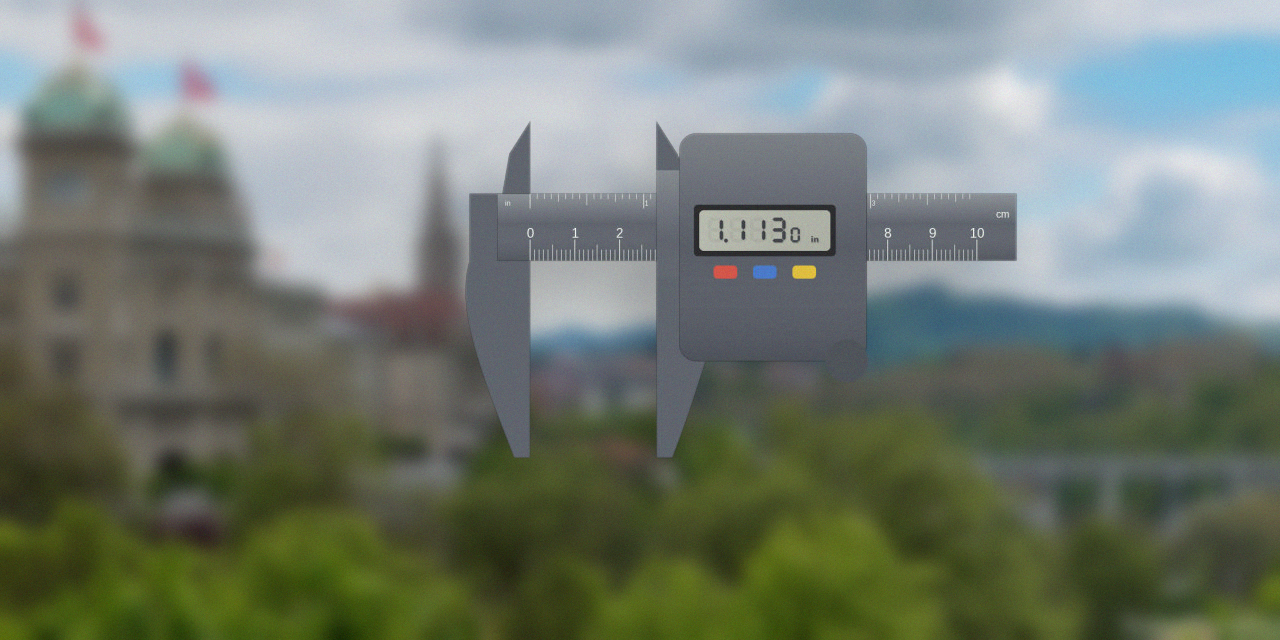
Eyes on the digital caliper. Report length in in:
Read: 1.1130 in
